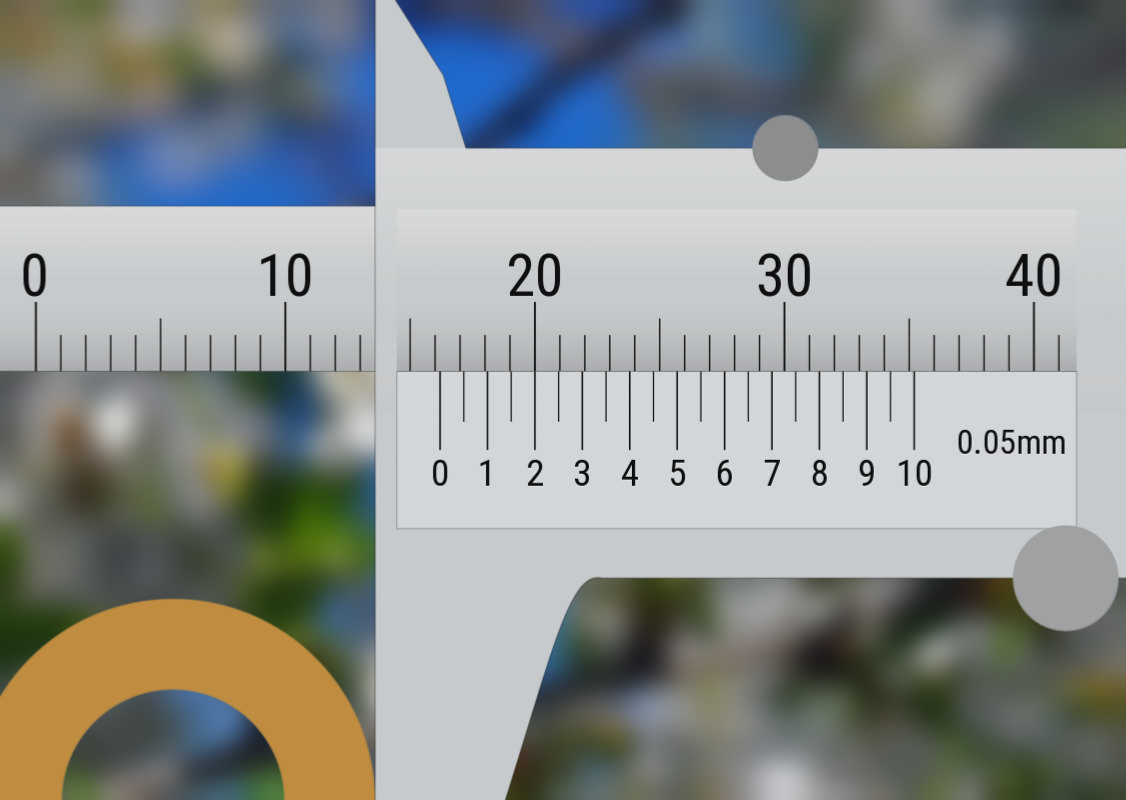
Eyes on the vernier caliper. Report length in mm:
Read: 16.20 mm
